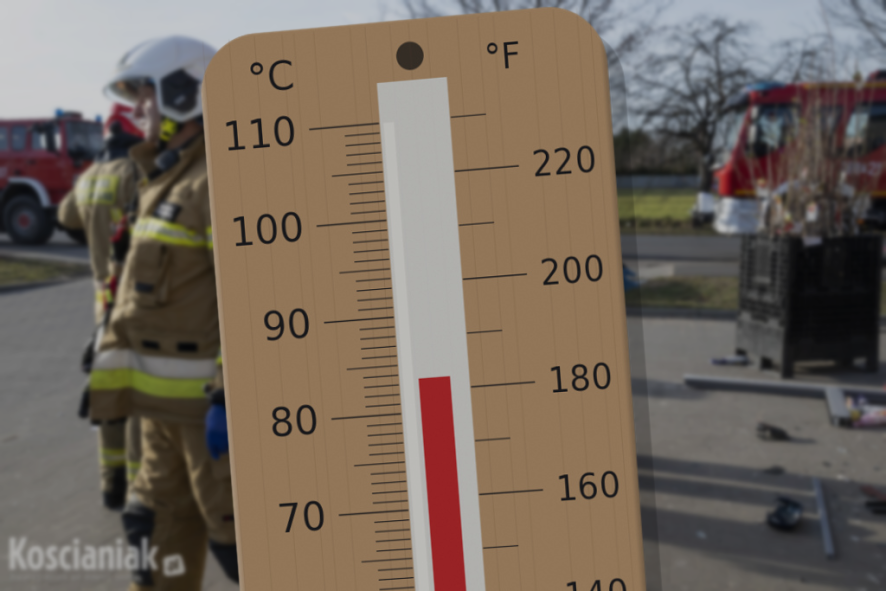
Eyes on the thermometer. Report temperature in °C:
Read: 83.5 °C
